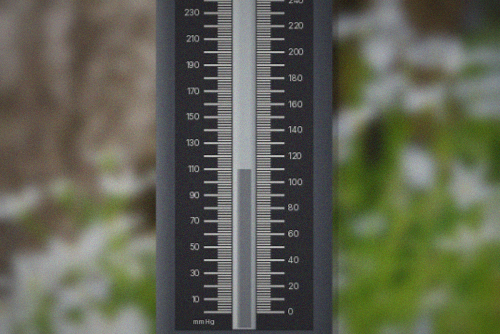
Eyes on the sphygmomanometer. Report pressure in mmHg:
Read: 110 mmHg
